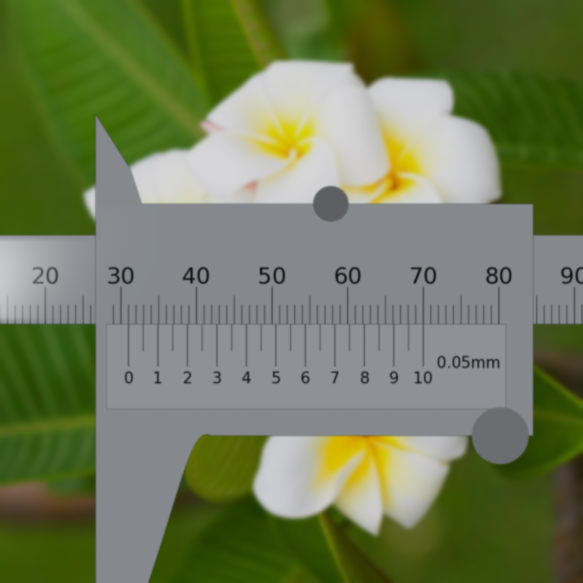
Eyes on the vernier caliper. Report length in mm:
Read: 31.0 mm
